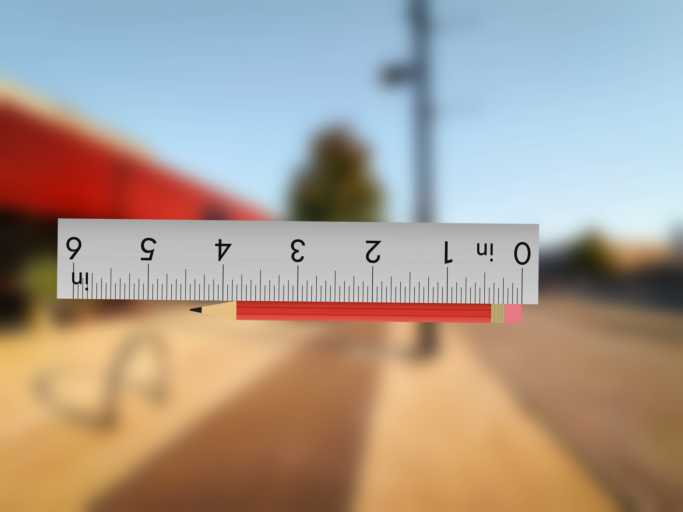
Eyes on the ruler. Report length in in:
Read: 4.4375 in
